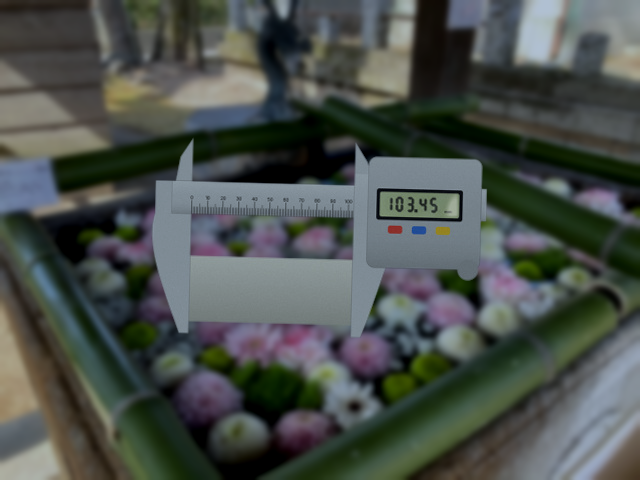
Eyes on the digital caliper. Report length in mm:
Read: 103.45 mm
